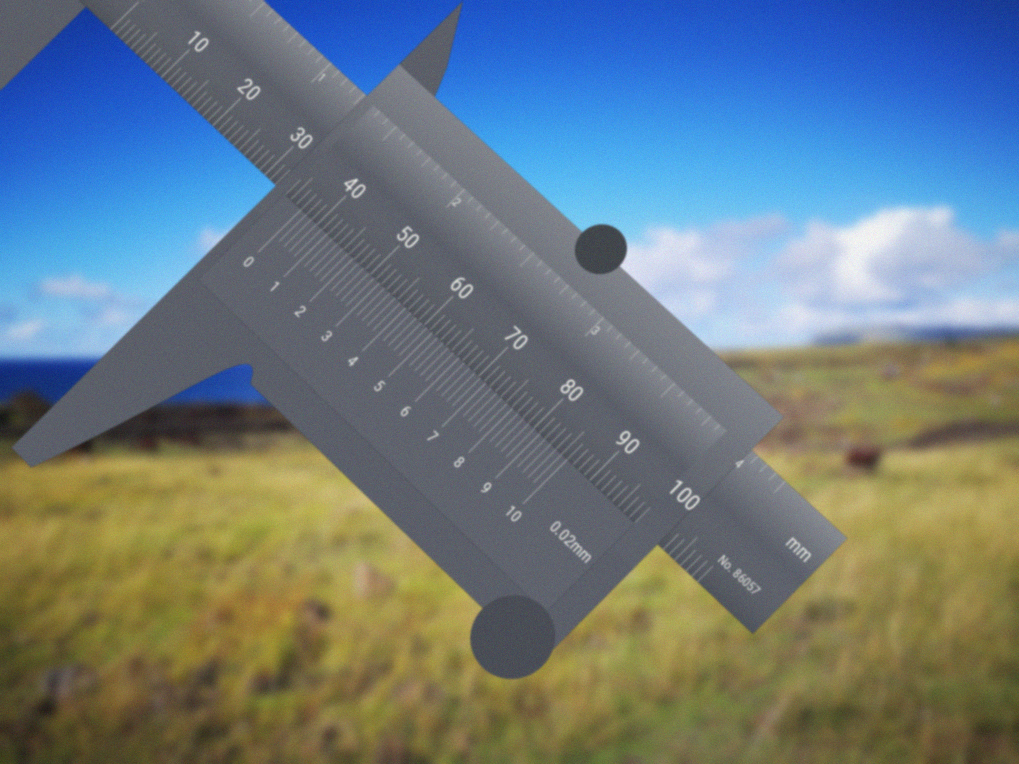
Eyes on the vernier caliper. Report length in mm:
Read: 37.0 mm
